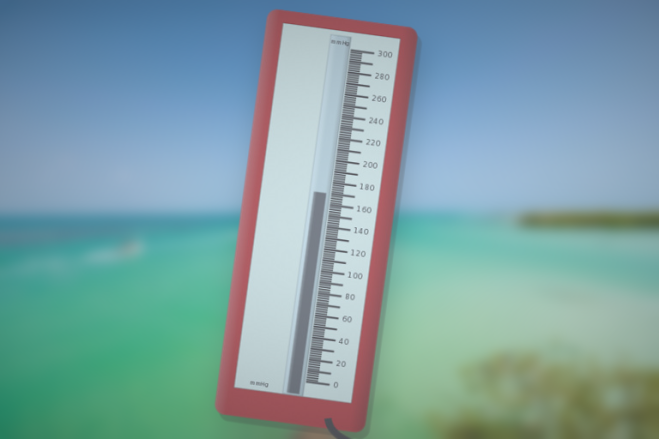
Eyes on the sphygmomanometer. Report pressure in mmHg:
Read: 170 mmHg
